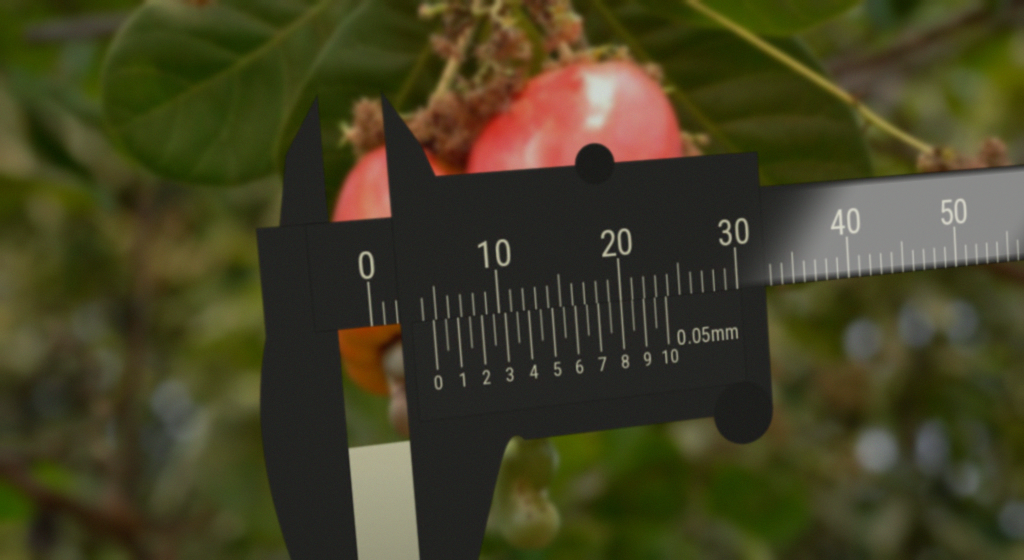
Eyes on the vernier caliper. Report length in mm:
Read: 4.8 mm
